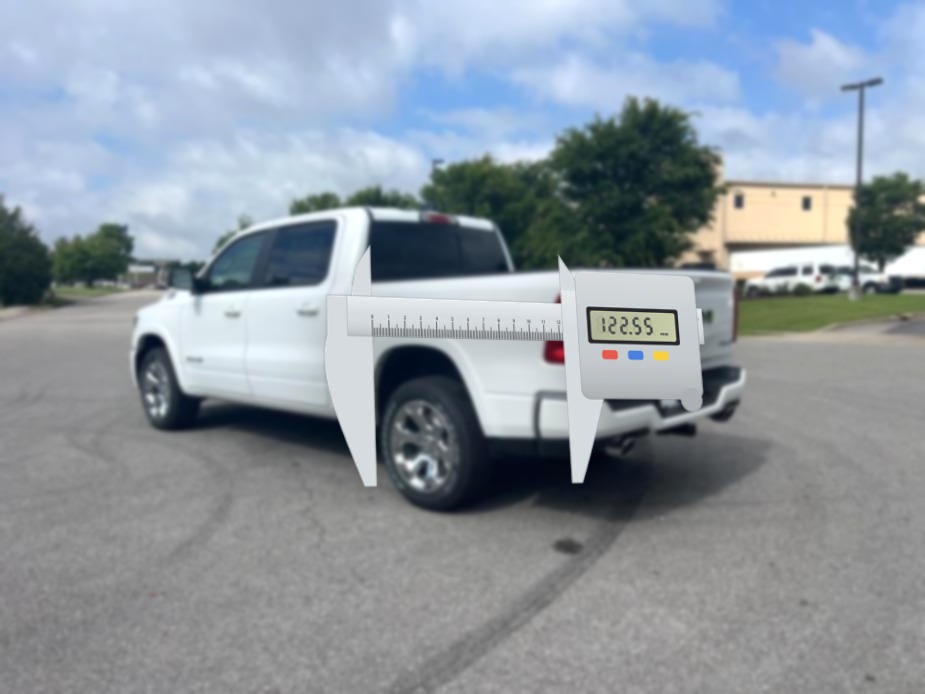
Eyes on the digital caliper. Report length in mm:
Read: 122.55 mm
